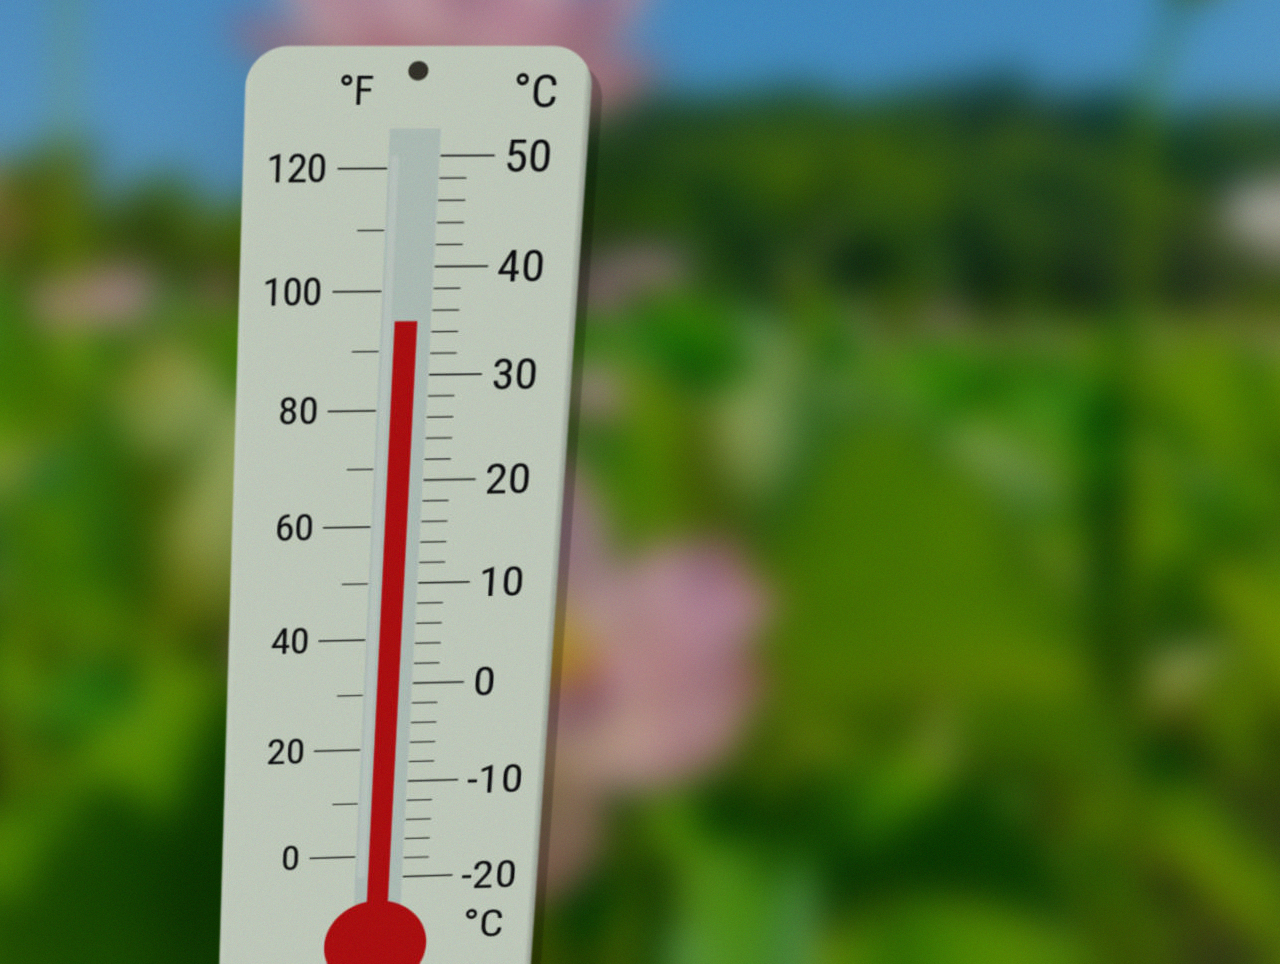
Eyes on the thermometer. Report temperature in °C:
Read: 35 °C
